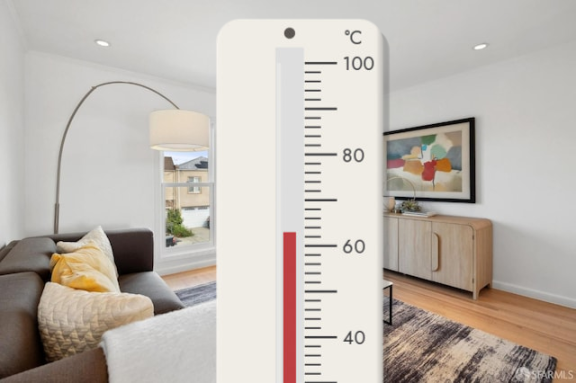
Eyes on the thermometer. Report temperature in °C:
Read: 63 °C
